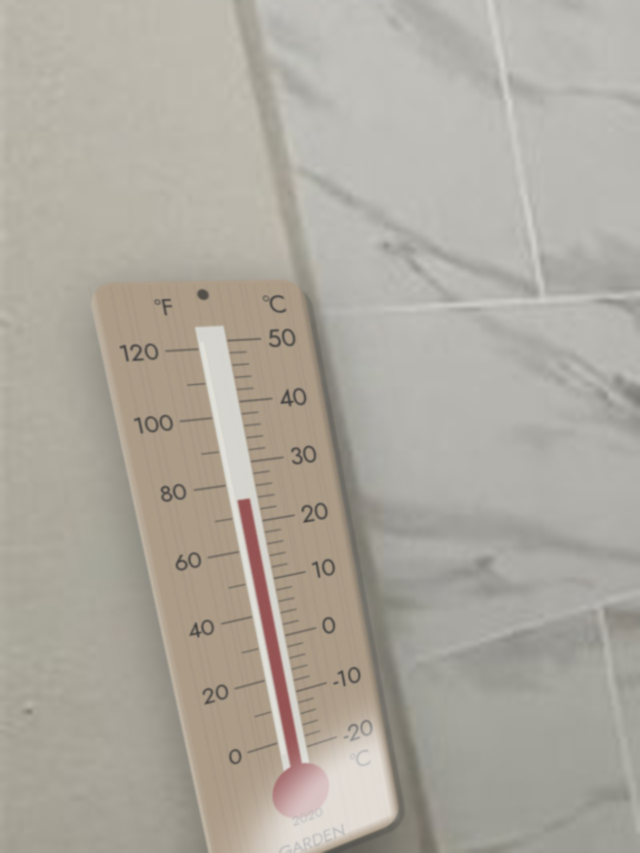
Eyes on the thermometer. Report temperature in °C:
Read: 24 °C
